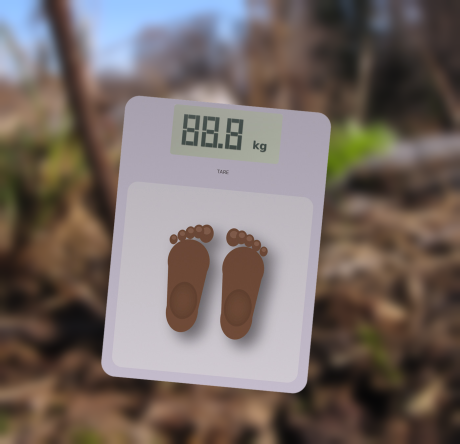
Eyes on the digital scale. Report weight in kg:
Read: 88.8 kg
